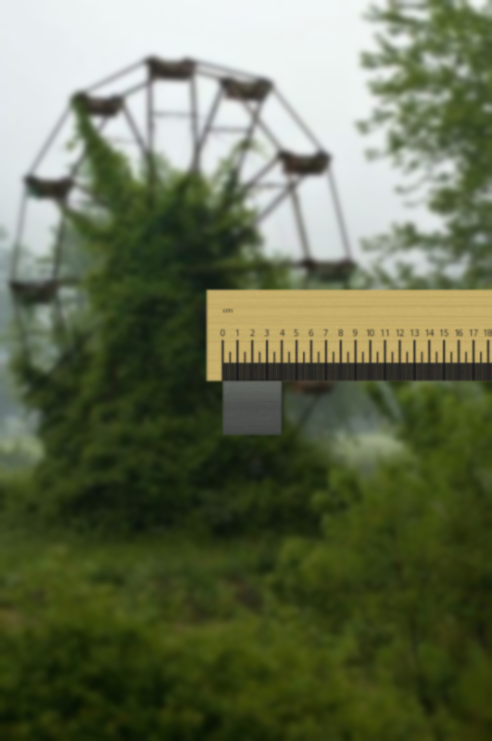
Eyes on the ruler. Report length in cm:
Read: 4 cm
